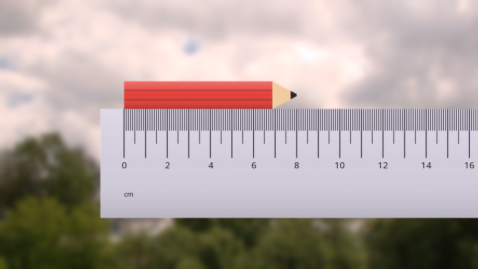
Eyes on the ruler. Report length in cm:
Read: 8 cm
